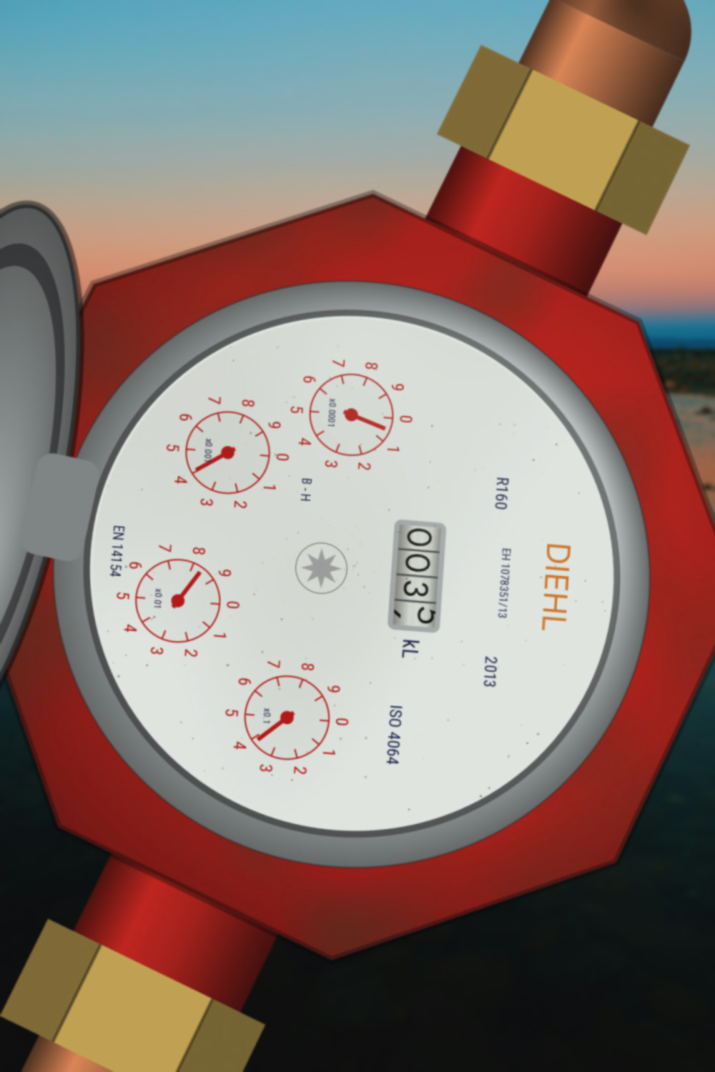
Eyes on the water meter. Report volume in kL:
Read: 35.3840 kL
